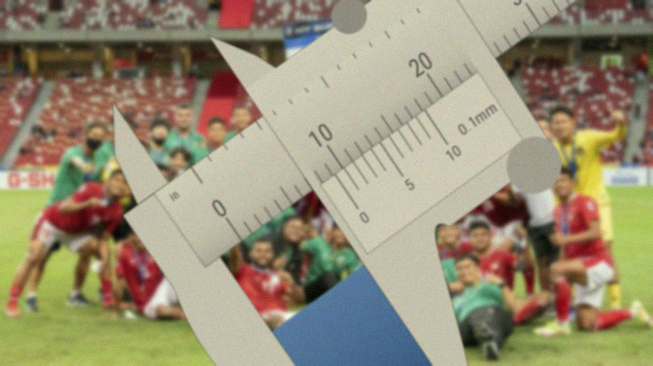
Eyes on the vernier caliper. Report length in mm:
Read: 9.2 mm
